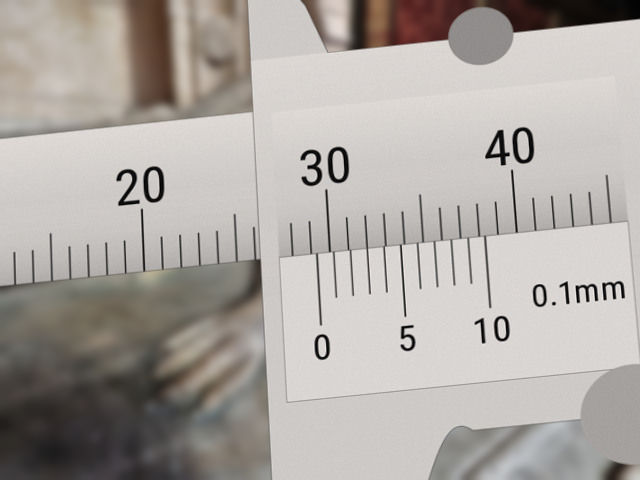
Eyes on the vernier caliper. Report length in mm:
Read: 29.3 mm
